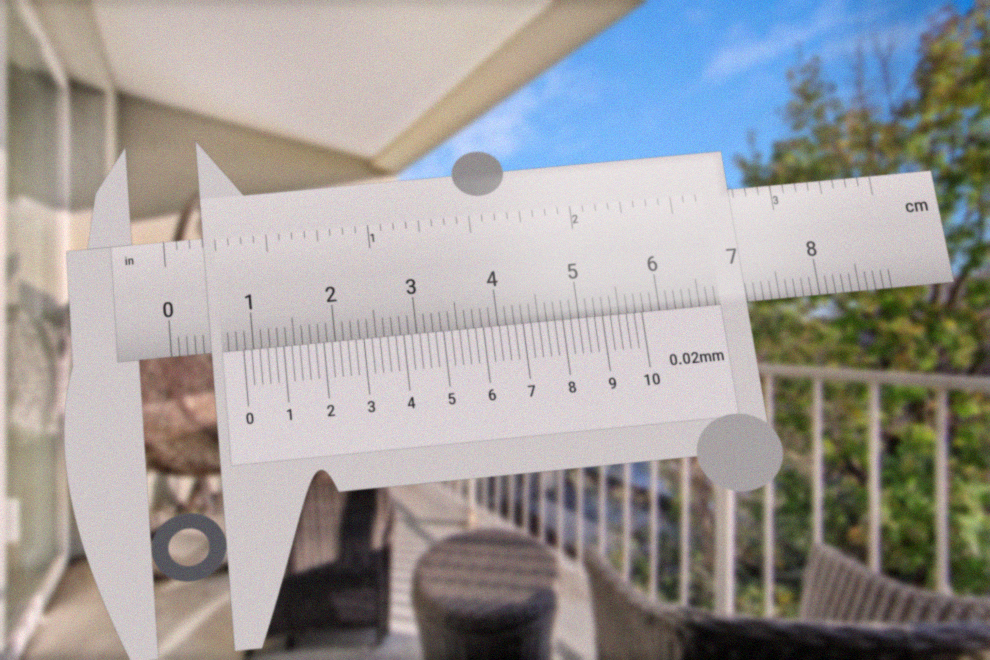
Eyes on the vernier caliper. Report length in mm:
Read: 8.8 mm
